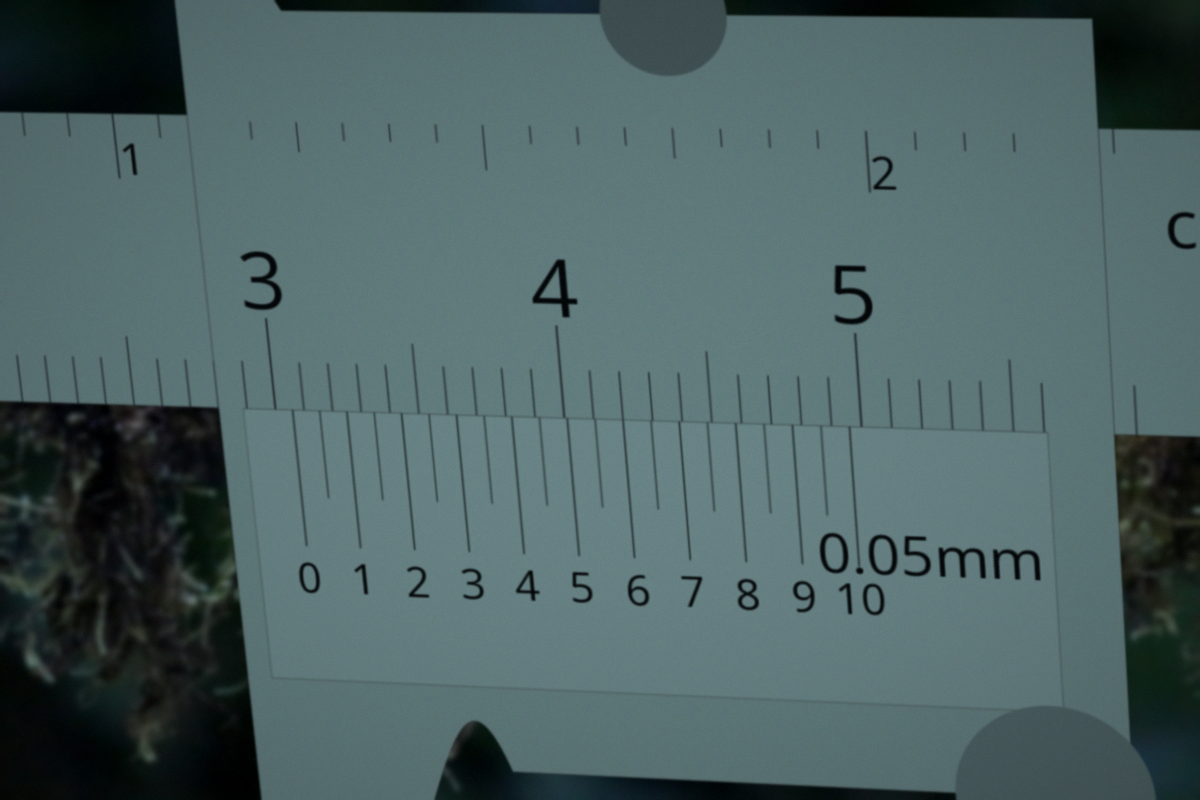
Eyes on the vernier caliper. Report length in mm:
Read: 30.6 mm
